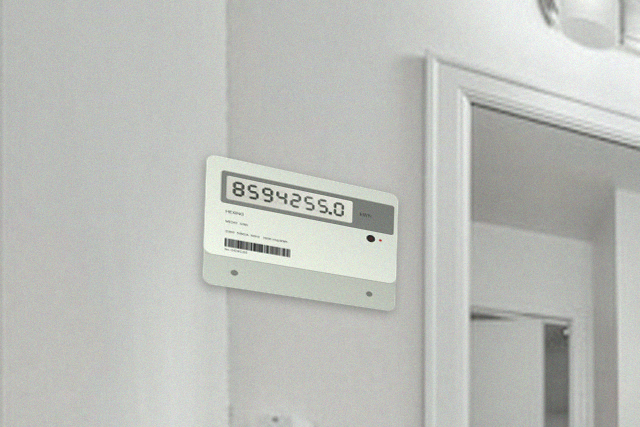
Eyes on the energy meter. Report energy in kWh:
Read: 8594255.0 kWh
